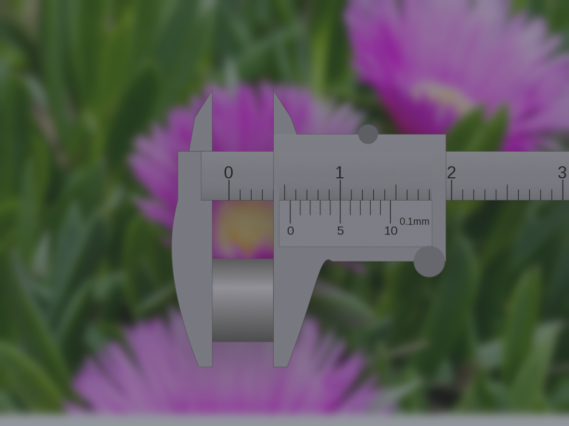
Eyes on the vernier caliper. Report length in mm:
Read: 5.5 mm
